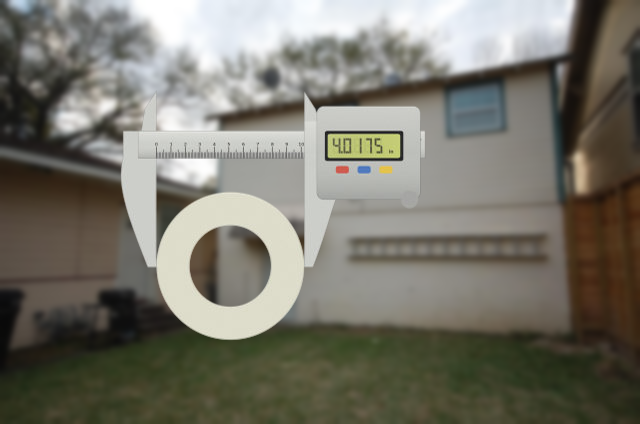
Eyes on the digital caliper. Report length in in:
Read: 4.0175 in
